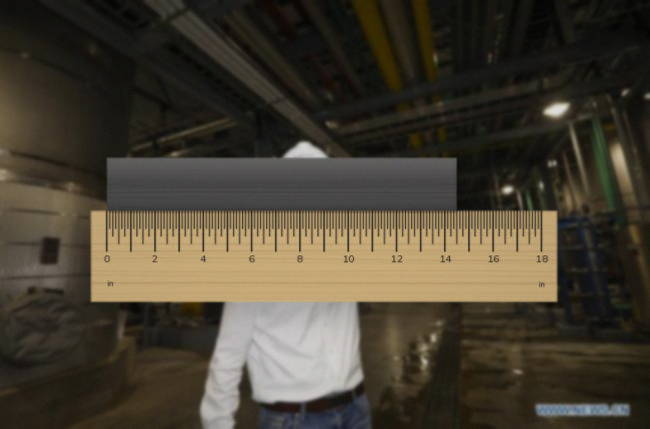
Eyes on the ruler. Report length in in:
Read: 14.5 in
